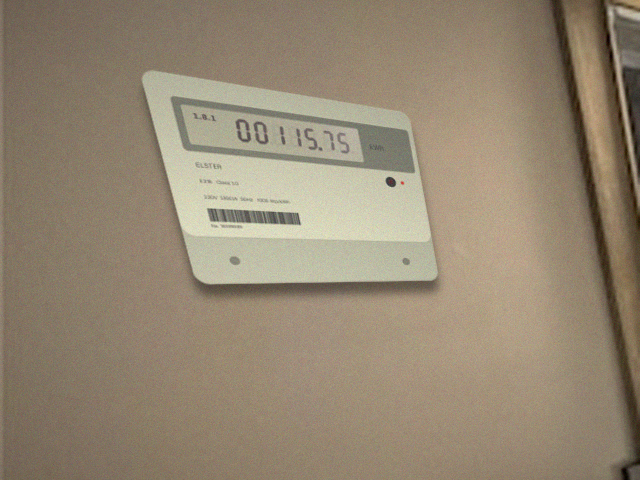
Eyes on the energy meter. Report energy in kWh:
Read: 115.75 kWh
